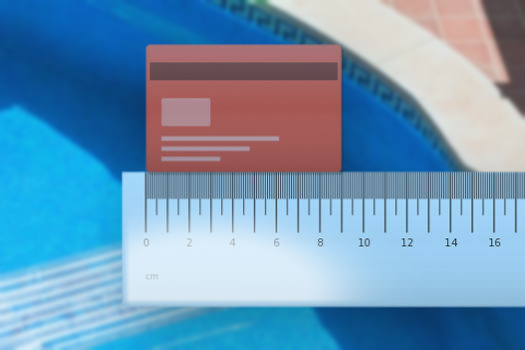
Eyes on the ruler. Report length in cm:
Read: 9 cm
